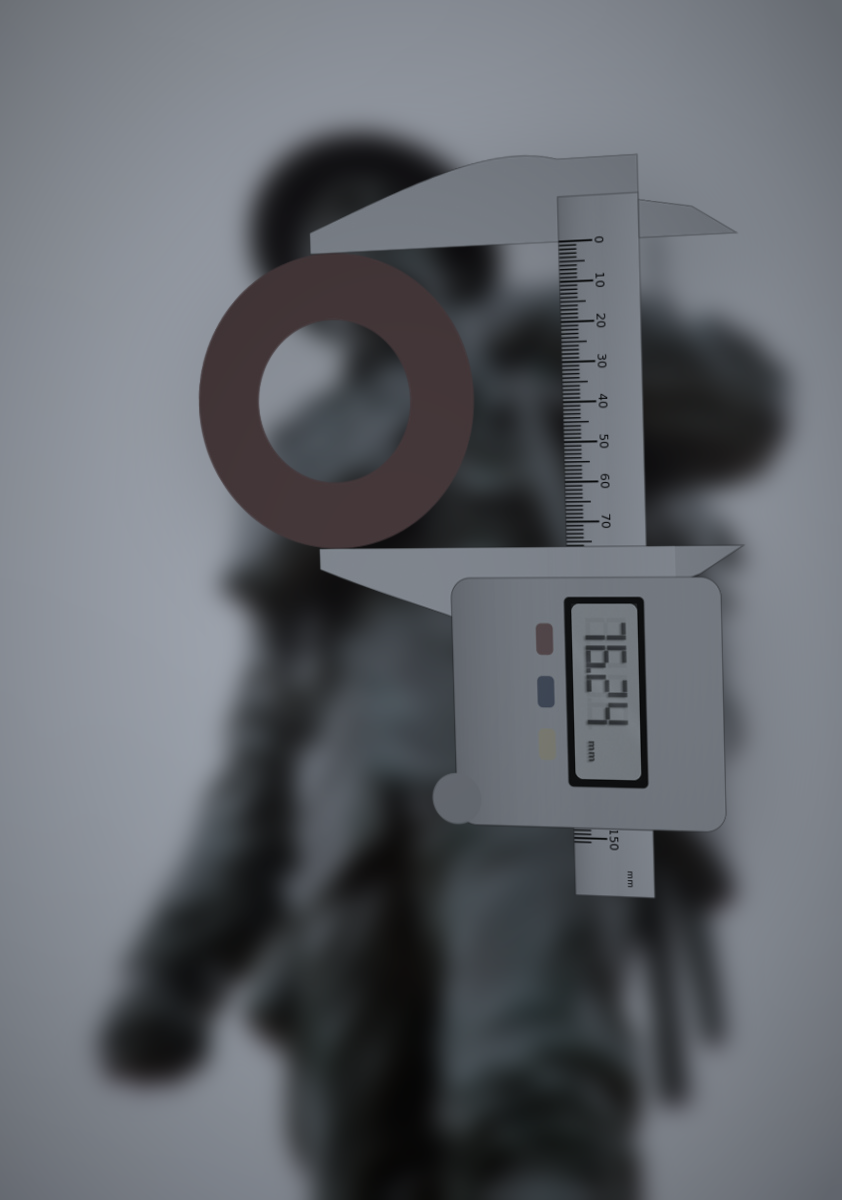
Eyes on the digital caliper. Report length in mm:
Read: 76.24 mm
